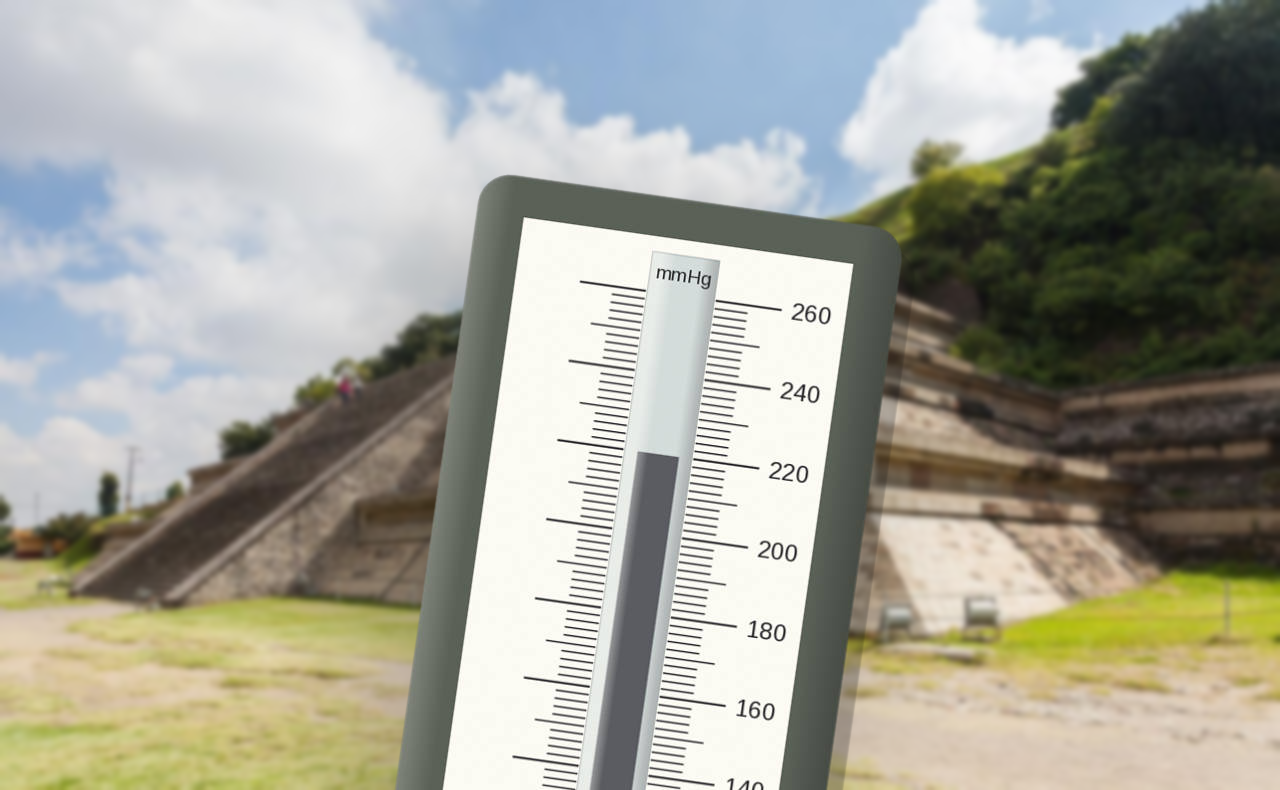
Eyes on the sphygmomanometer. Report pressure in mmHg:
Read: 220 mmHg
